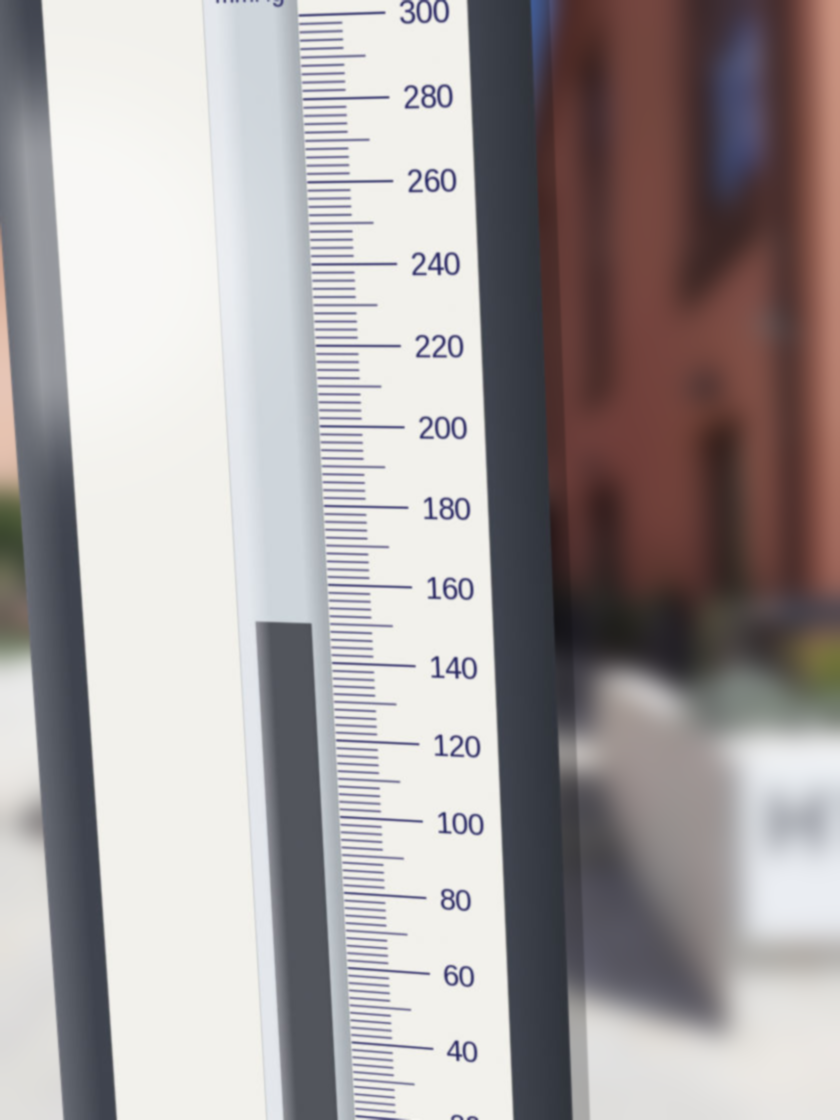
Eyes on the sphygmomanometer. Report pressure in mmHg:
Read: 150 mmHg
